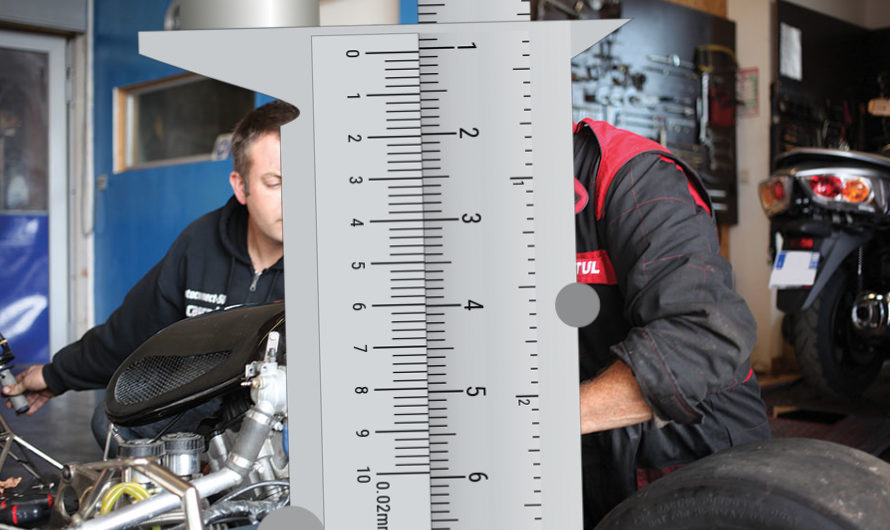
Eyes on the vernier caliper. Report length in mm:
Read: 10.4 mm
